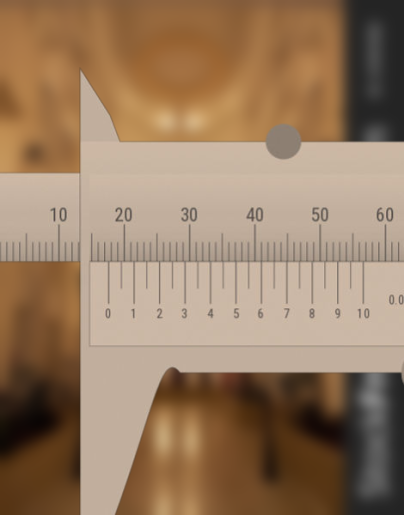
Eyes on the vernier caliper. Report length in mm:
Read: 17.6 mm
